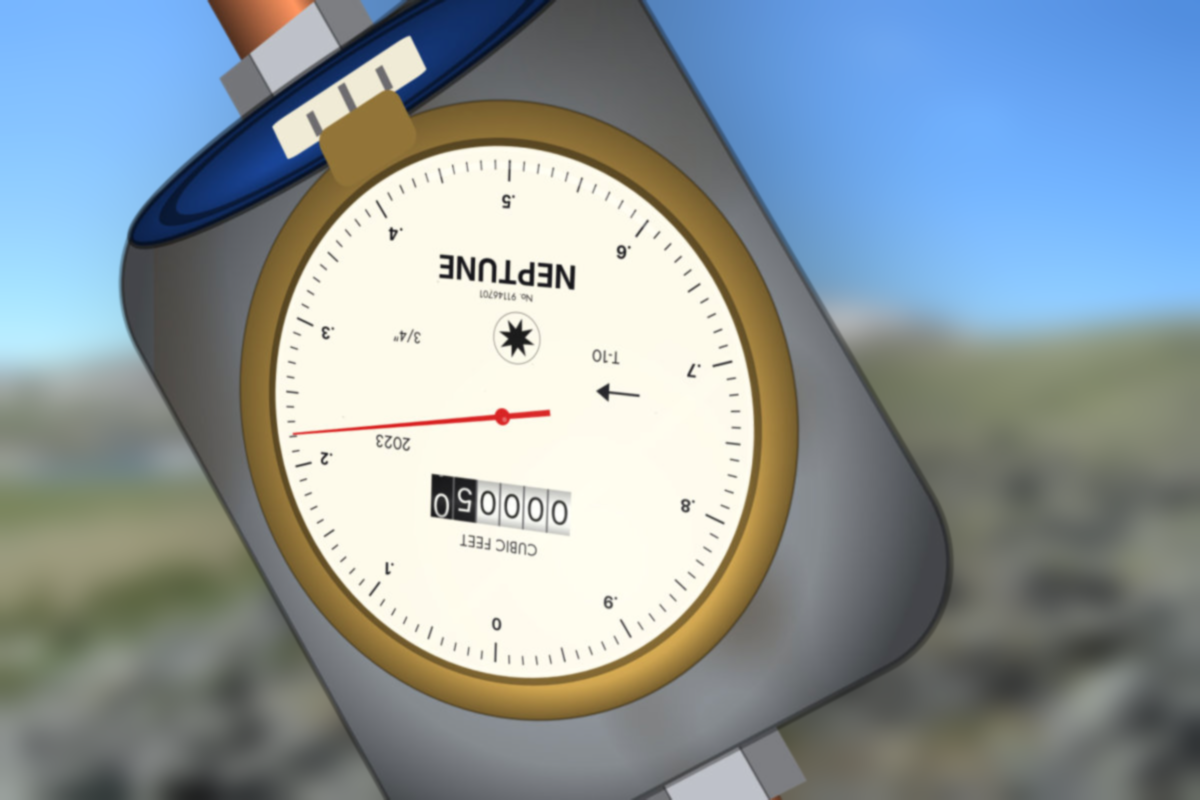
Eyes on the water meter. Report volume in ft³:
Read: 50.22 ft³
